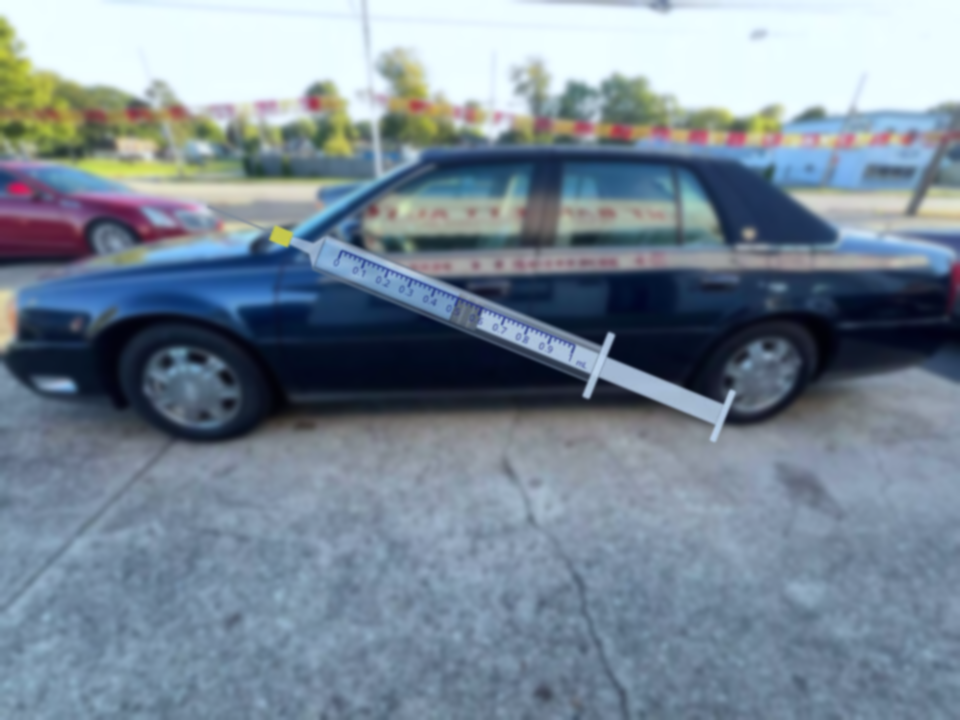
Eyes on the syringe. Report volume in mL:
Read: 0.5 mL
